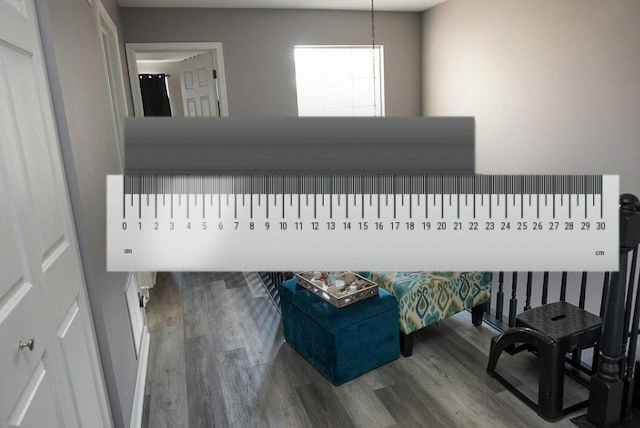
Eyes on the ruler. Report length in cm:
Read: 22 cm
